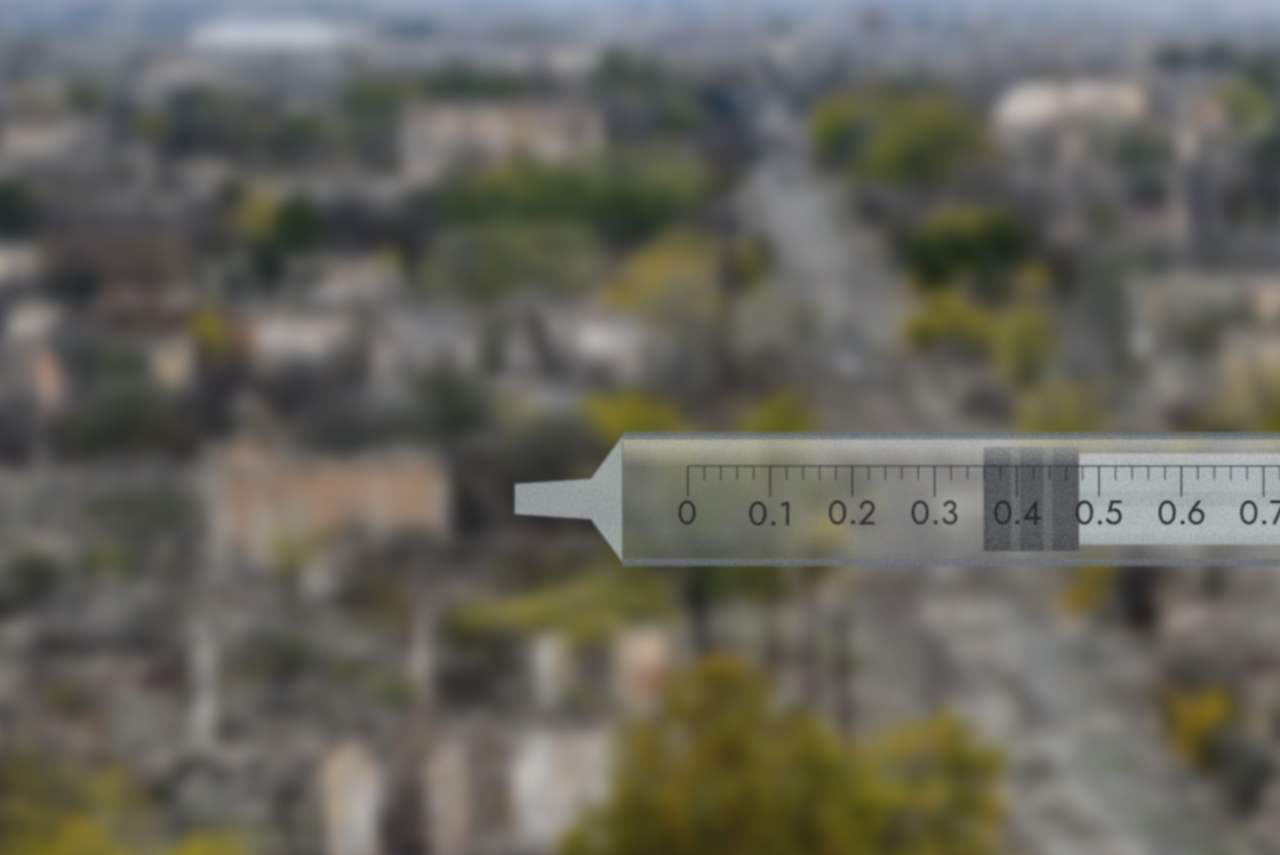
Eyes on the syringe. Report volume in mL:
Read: 0.36 mL
